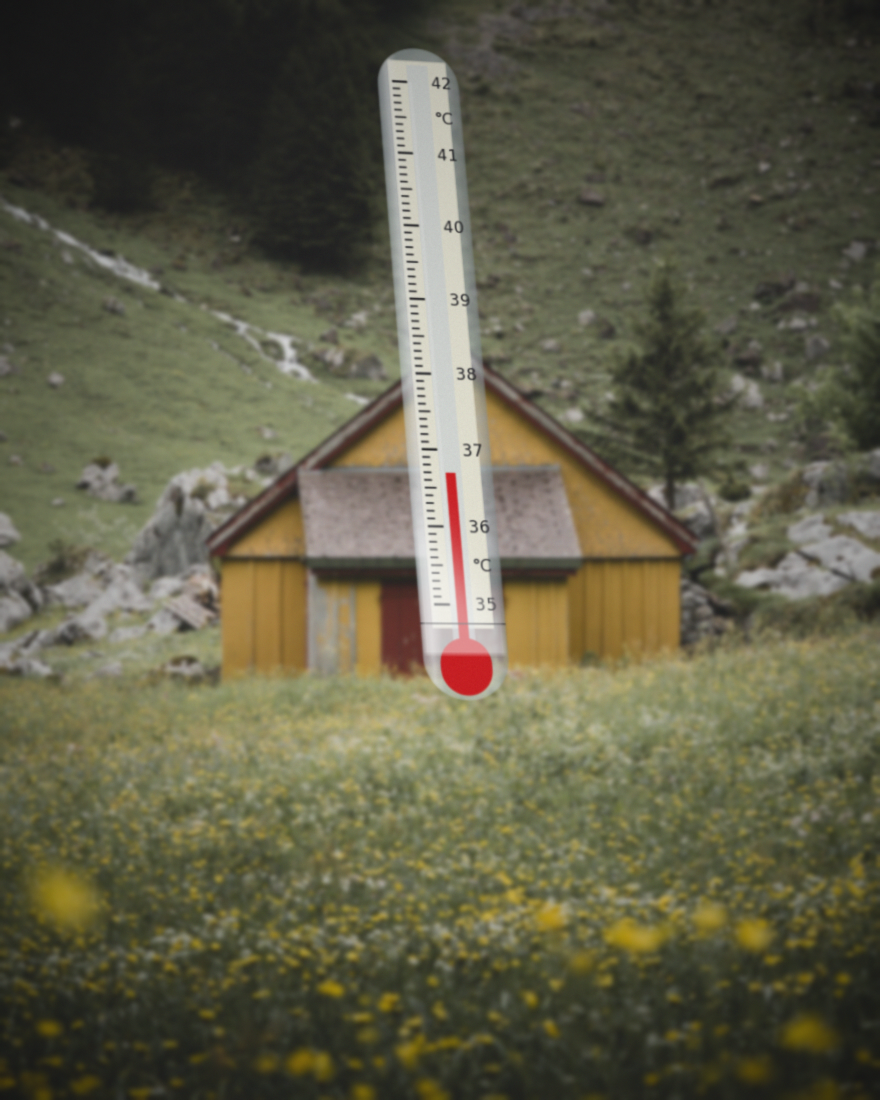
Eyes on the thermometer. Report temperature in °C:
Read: 36.7 °C
